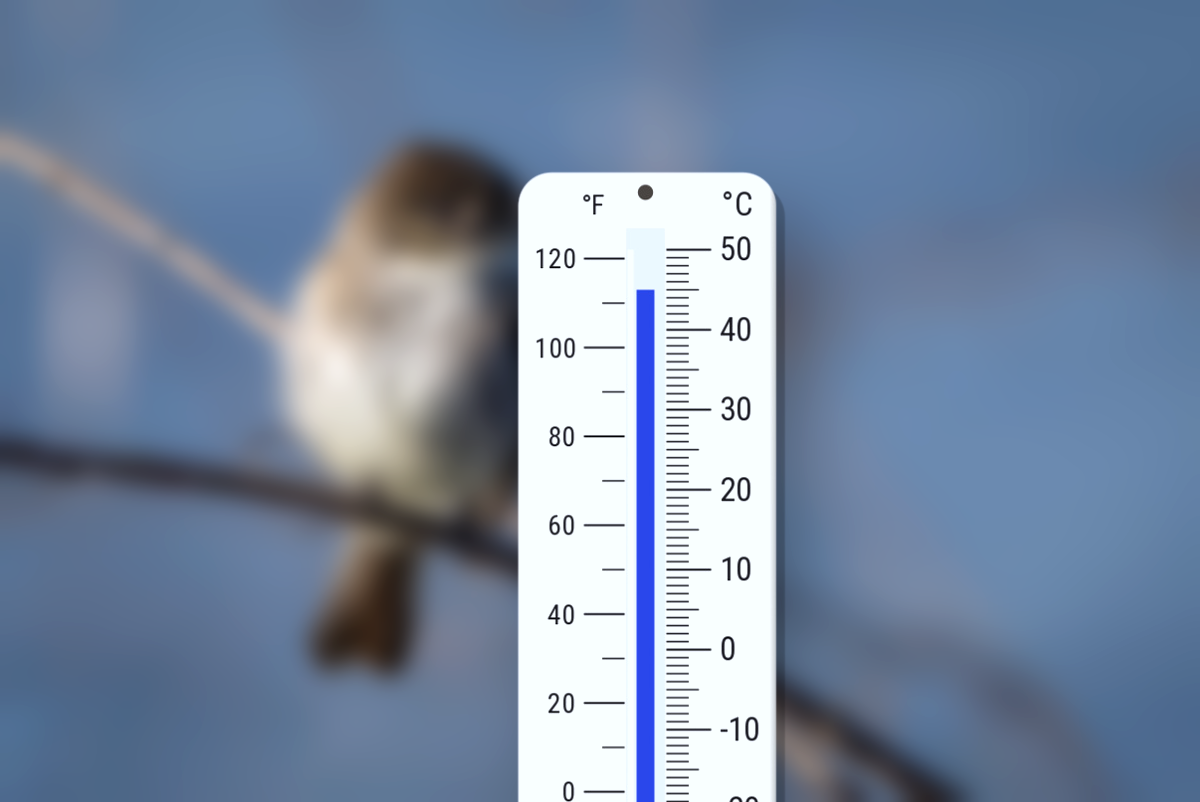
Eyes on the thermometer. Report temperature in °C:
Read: 45 °C
